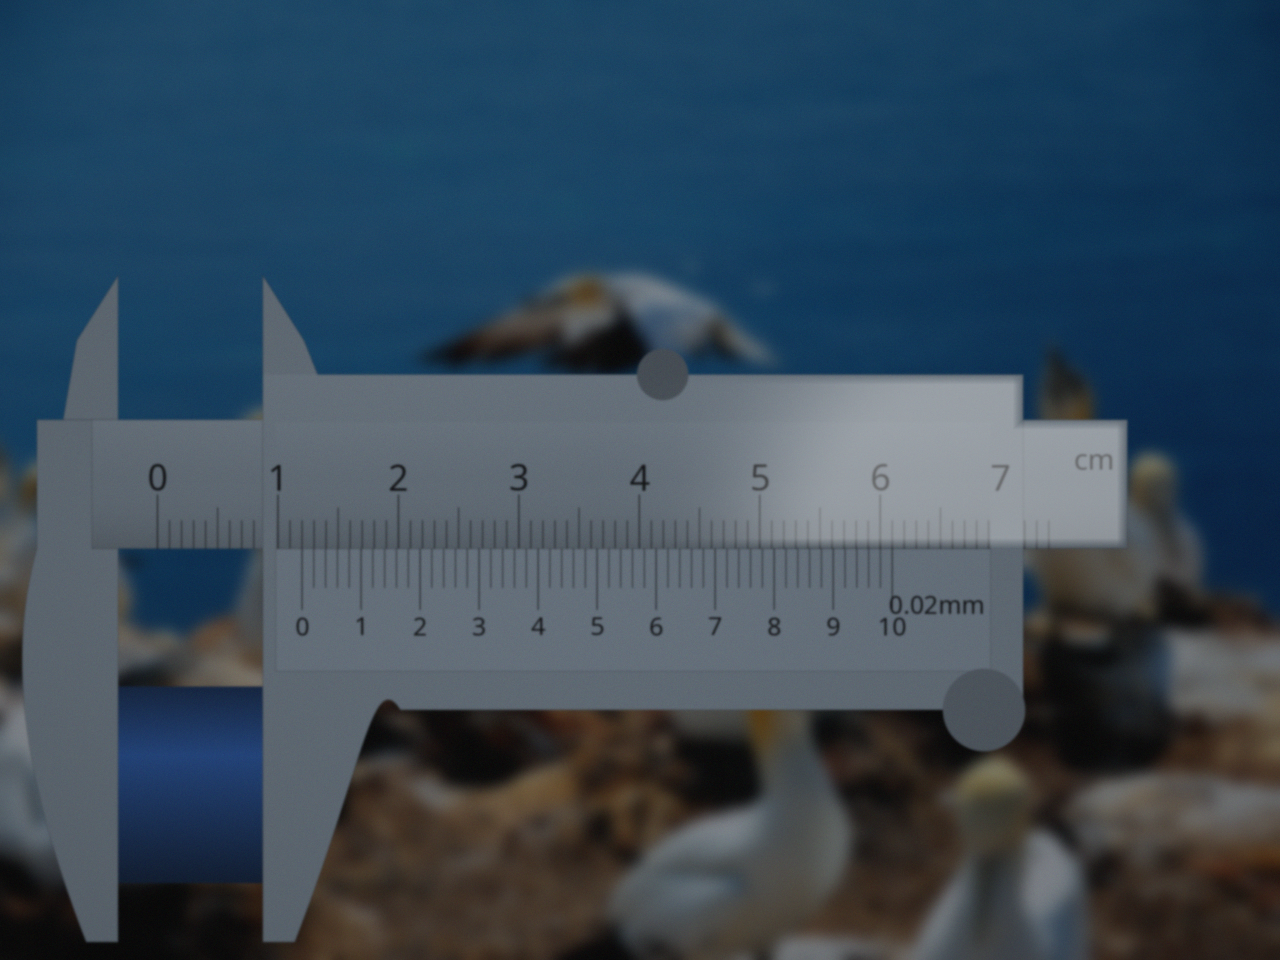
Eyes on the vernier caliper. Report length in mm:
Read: 12.0 mm
